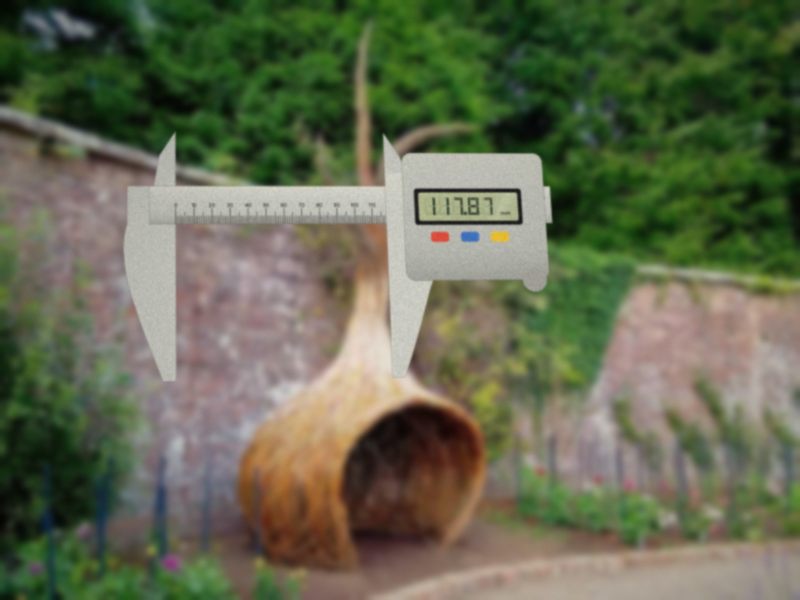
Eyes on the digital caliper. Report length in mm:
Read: 117.87 mm
